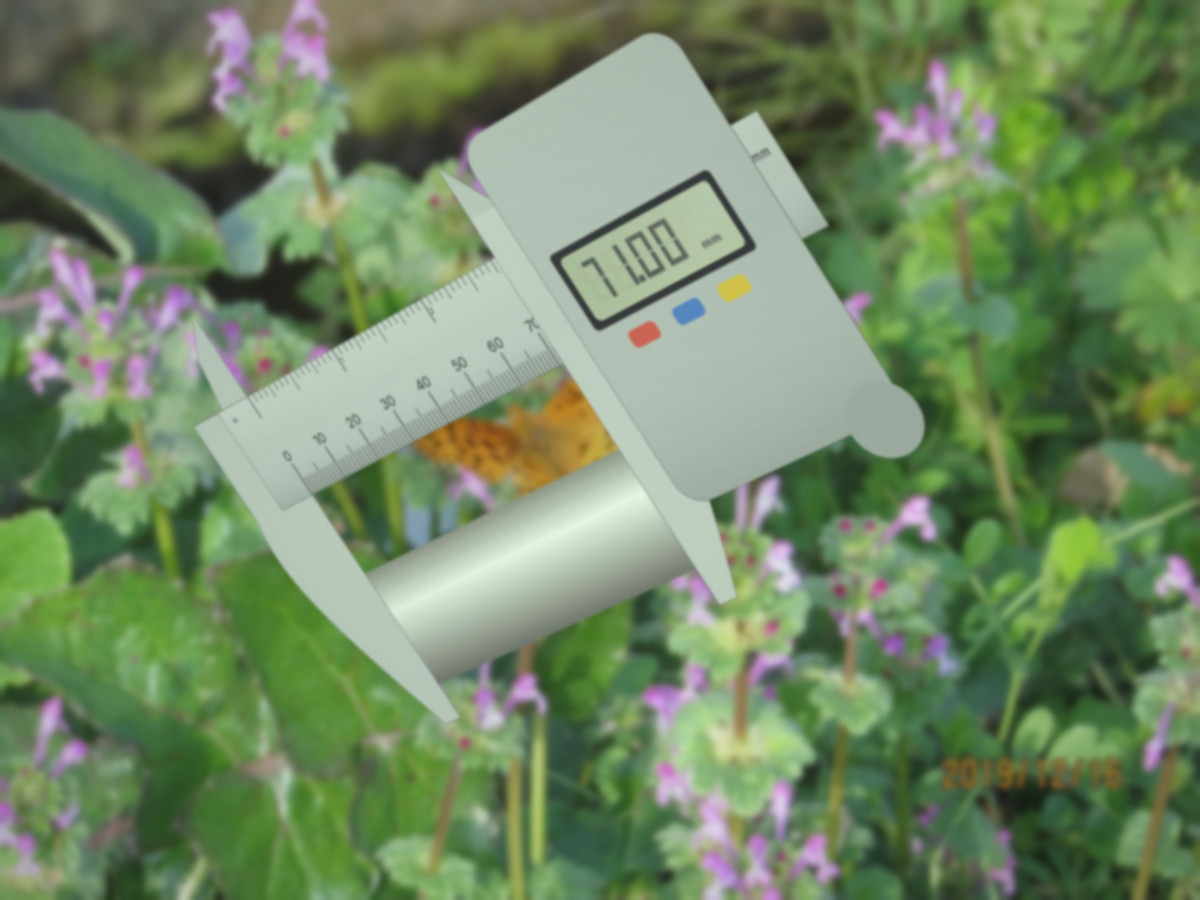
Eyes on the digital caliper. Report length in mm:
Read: 71.00 mm
